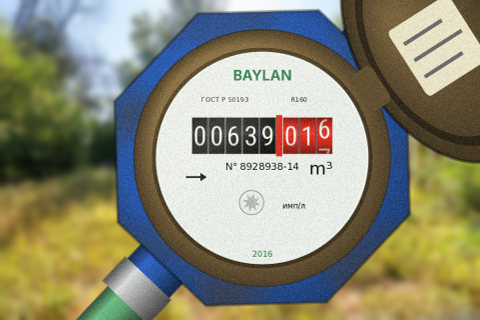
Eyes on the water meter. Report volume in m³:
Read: 639.016 m³
